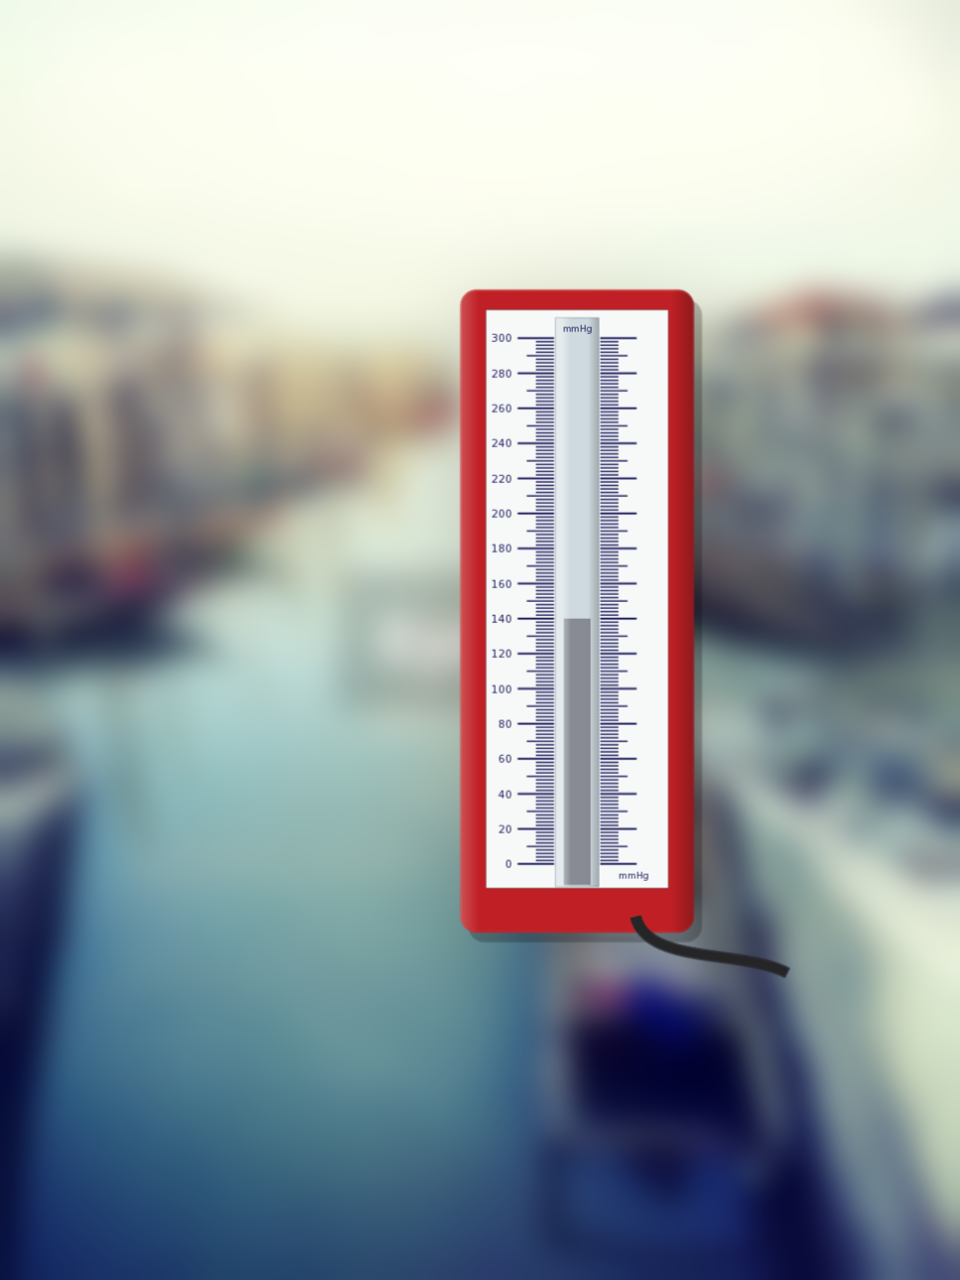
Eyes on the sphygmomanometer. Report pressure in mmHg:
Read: 140 mmHg
